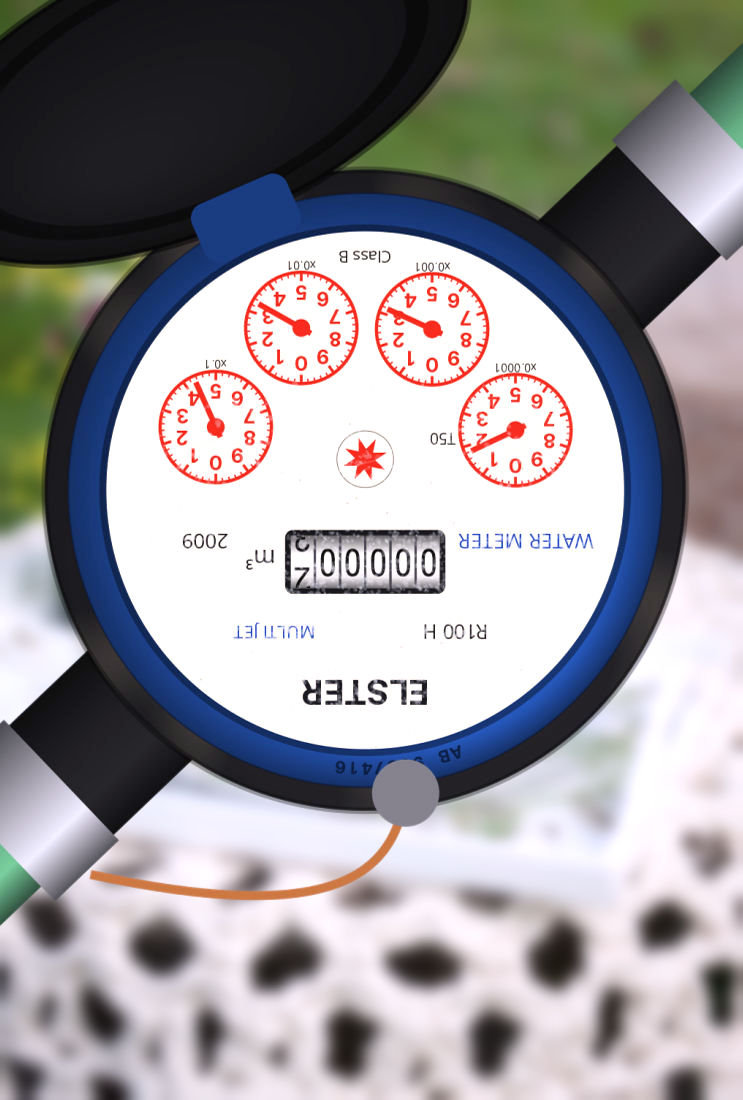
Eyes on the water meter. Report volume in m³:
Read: 2.4331 m³
